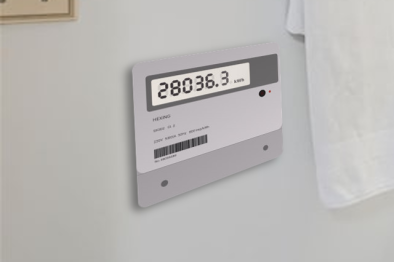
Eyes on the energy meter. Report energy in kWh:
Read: 28036.3 kWh
